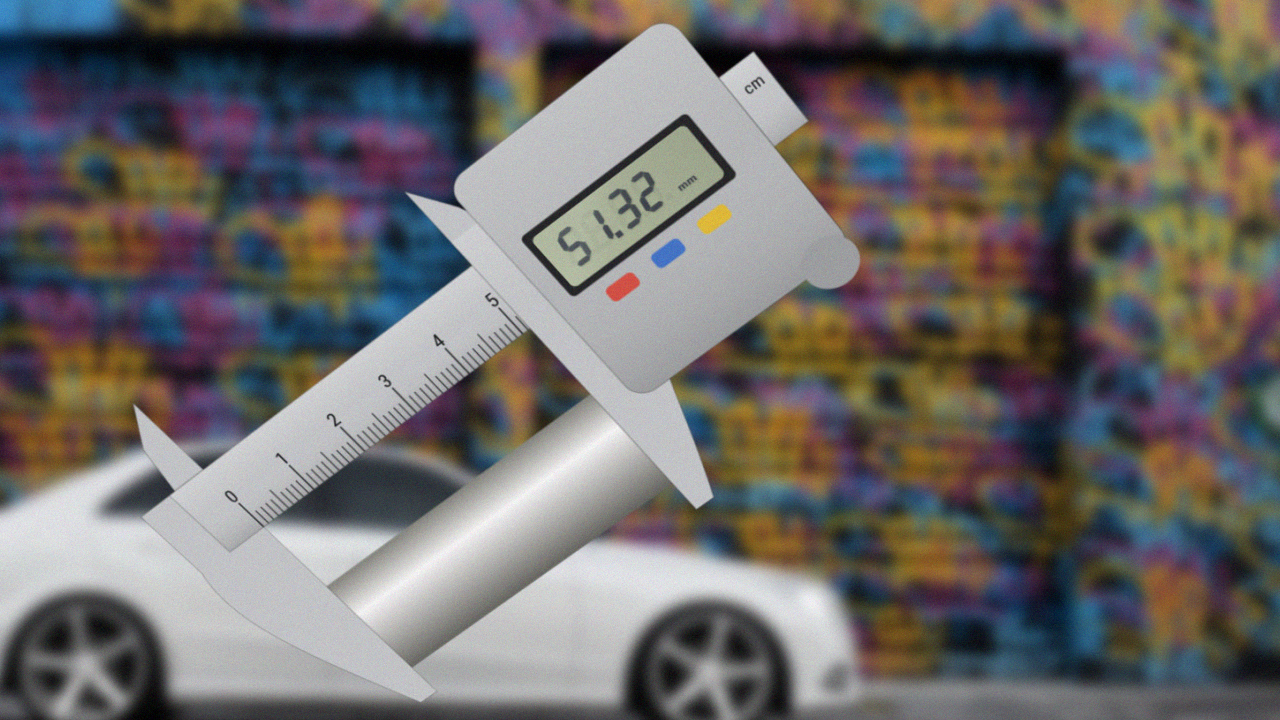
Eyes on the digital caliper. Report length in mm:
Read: 51.32 mm
